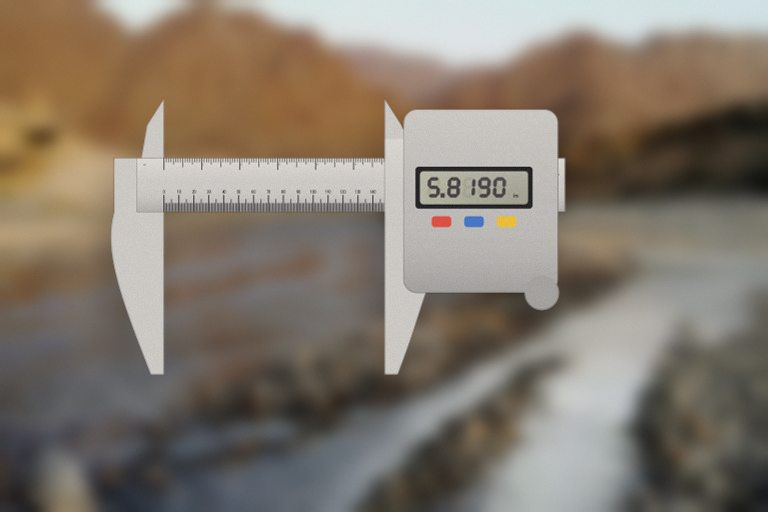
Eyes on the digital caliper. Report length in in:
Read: 5.8190 in
